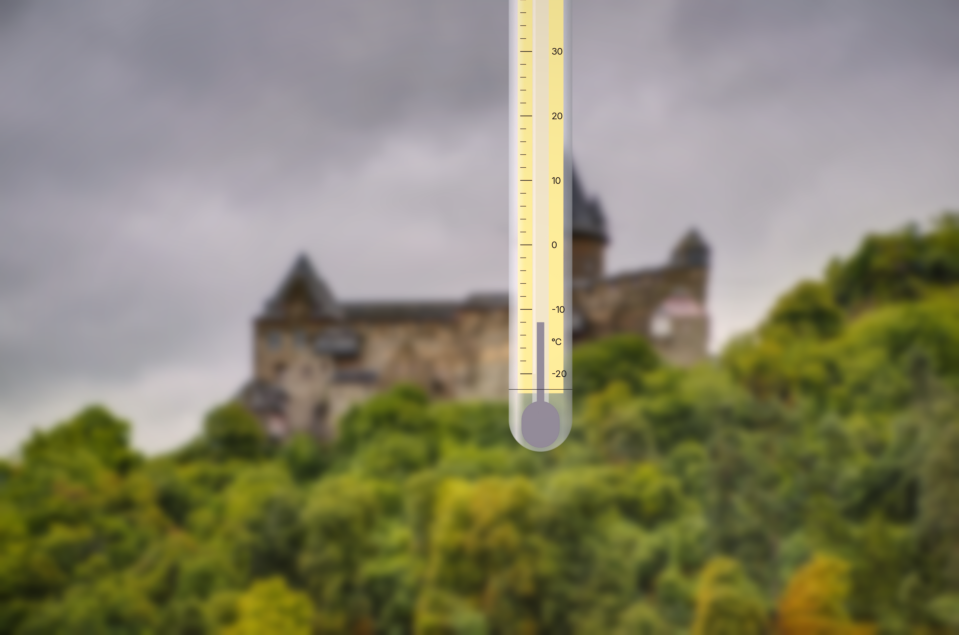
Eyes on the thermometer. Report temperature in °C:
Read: -12 °C
